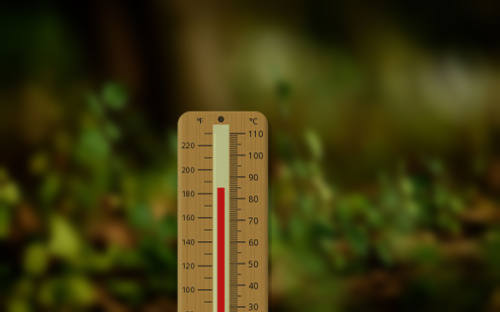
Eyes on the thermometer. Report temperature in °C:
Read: 85 °C
